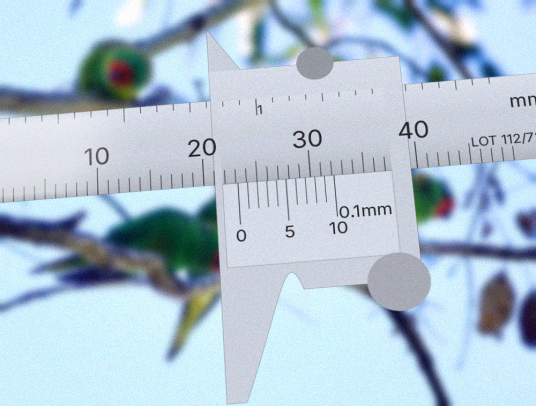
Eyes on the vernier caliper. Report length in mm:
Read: 23.2 mm
